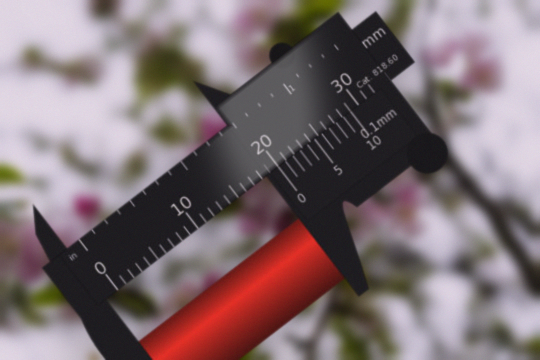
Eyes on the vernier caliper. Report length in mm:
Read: 20.0 mm
